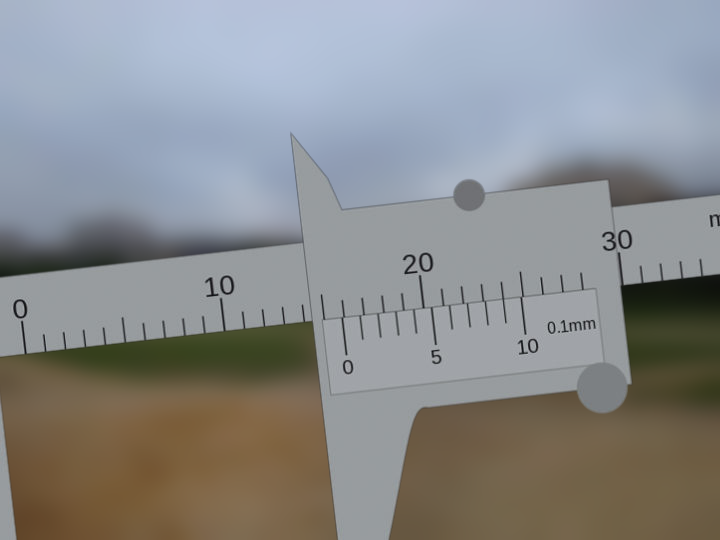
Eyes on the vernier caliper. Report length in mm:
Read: 15.9 mm
